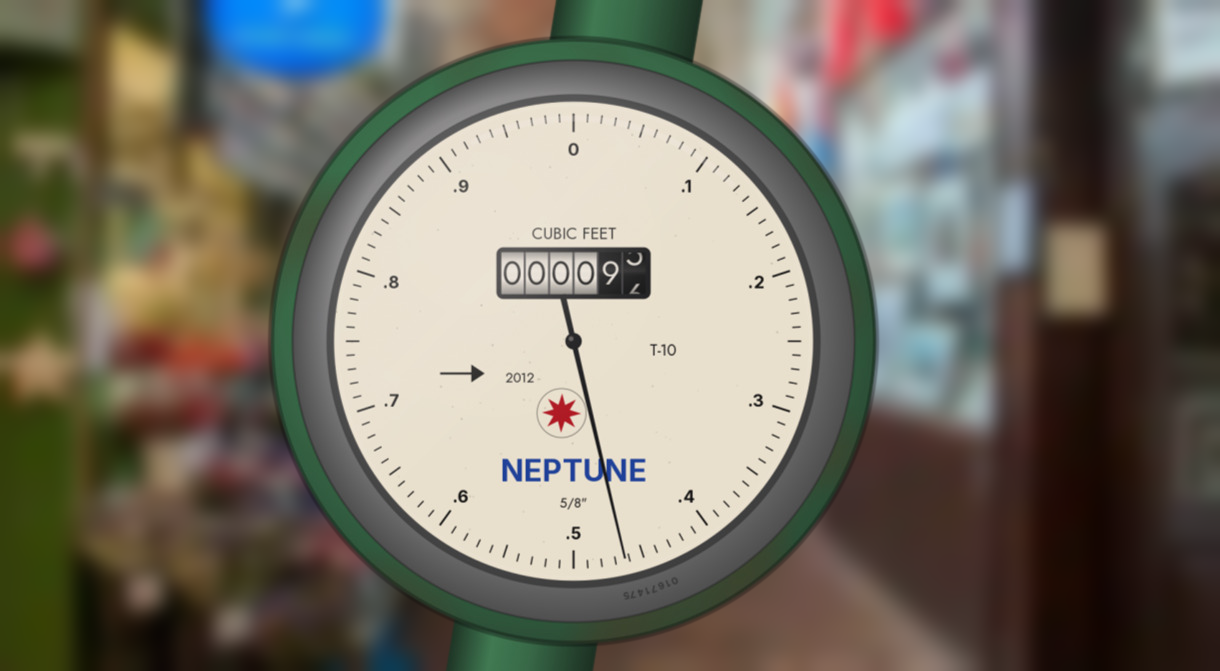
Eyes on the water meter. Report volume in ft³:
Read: 95.46 ft³
